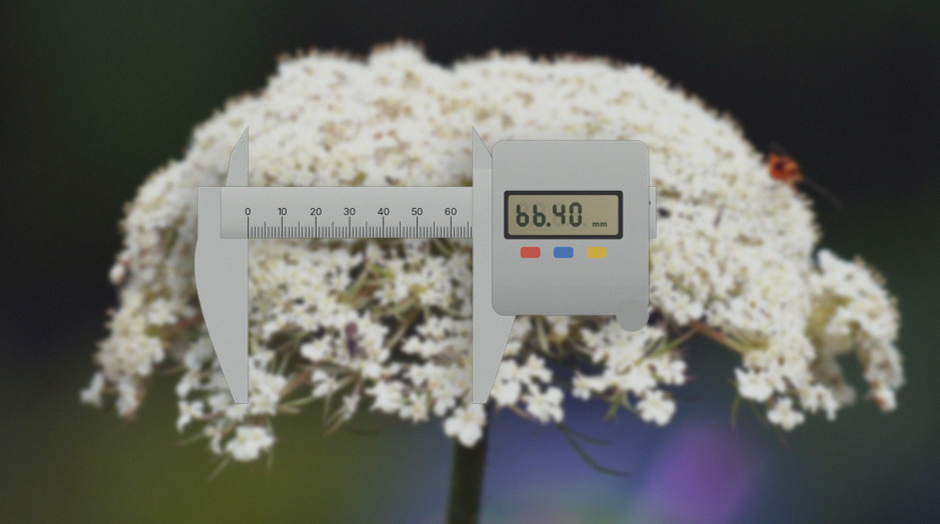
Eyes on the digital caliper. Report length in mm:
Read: 66.40 mm
